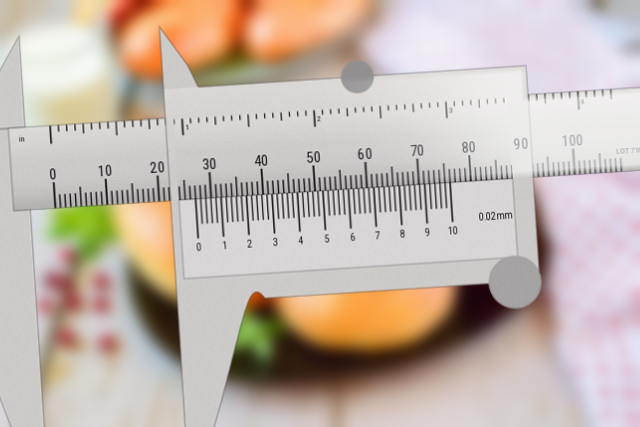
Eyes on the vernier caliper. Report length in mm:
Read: 27.0 mm
